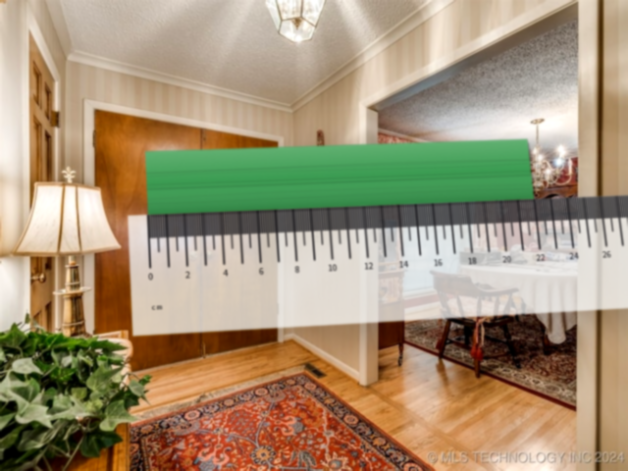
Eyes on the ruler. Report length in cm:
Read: 22 cm
